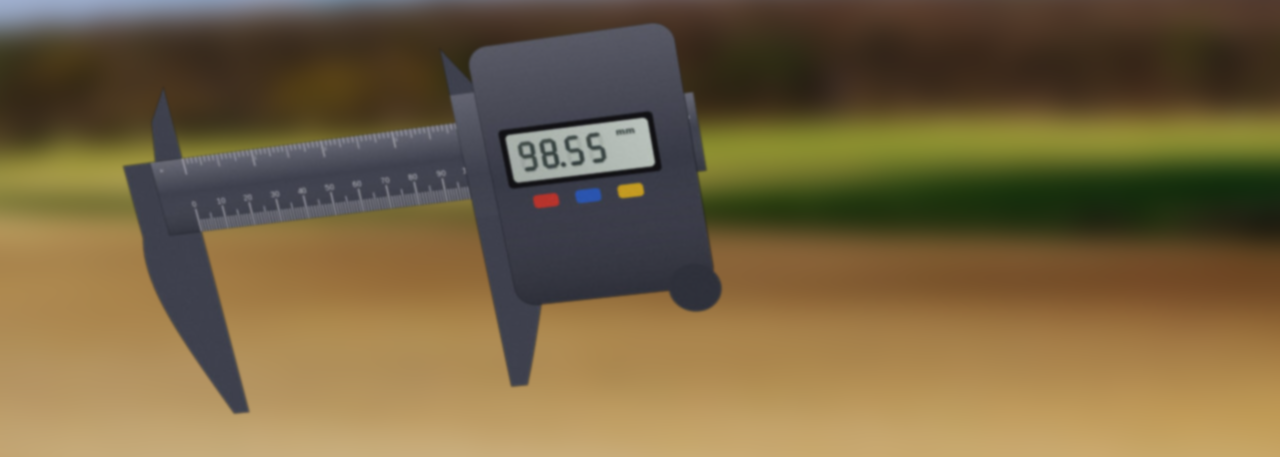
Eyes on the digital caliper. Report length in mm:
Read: 98.55 mm
